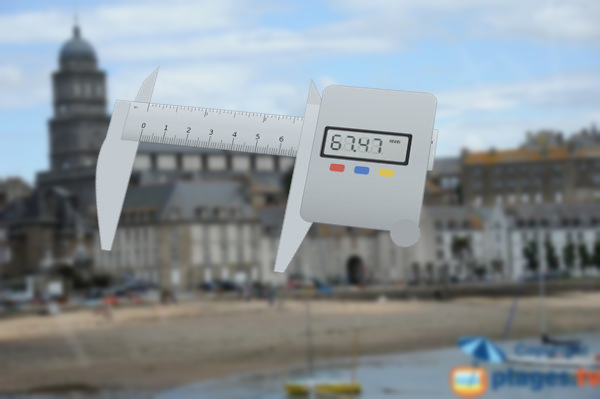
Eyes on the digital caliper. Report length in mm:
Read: 67.47 mm
